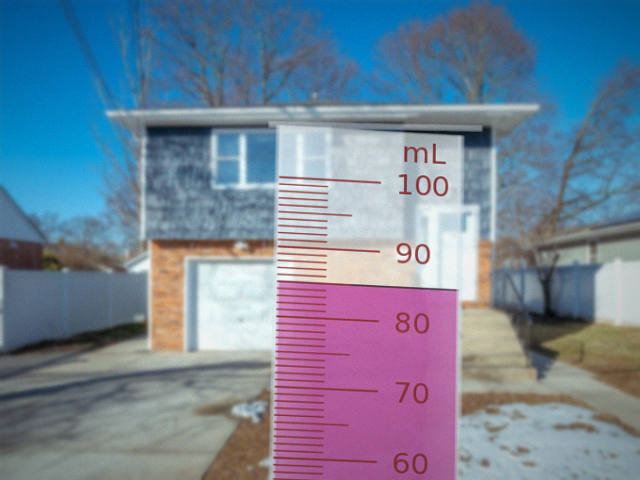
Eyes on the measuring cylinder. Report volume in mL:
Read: 85 mL
